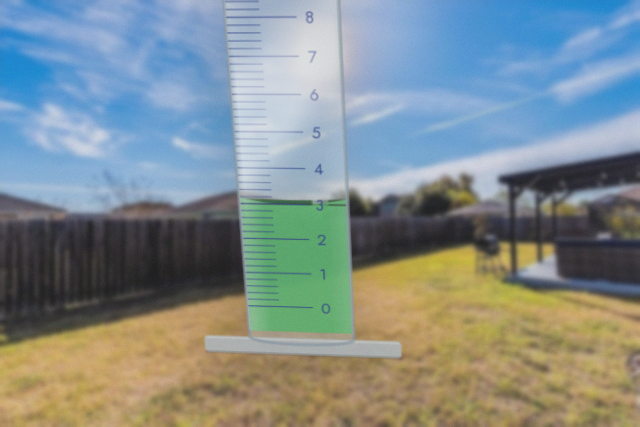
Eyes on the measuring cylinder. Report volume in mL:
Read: 3 mL
